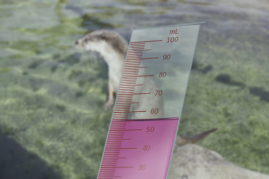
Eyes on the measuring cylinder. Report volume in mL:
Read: 55 mL
